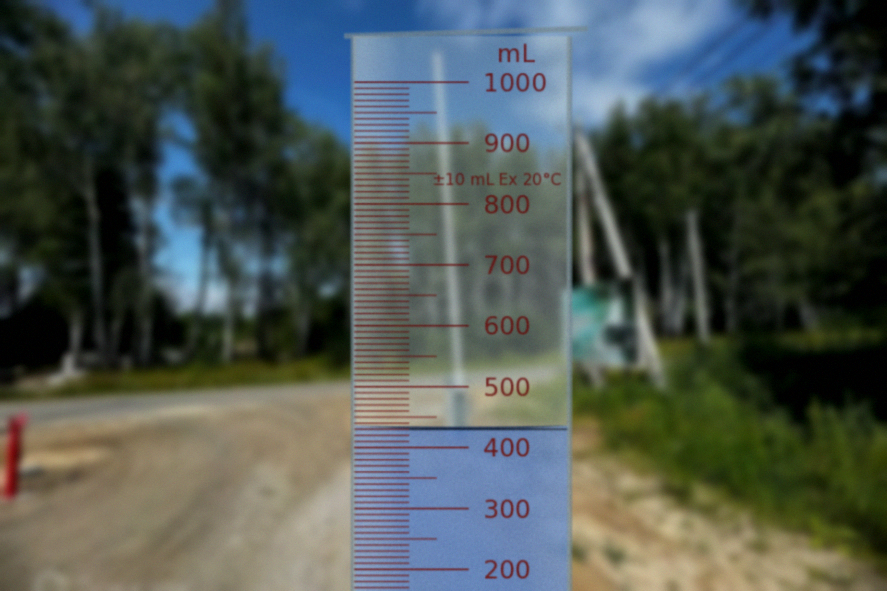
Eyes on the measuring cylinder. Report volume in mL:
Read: 430 mL
